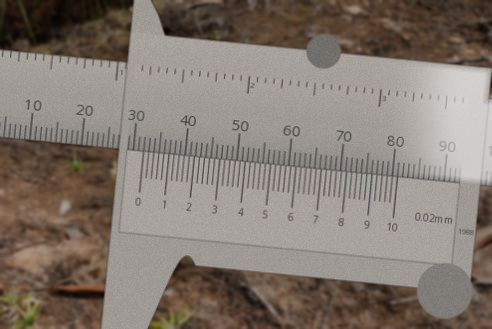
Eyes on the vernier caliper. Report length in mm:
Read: 32.0 mm
